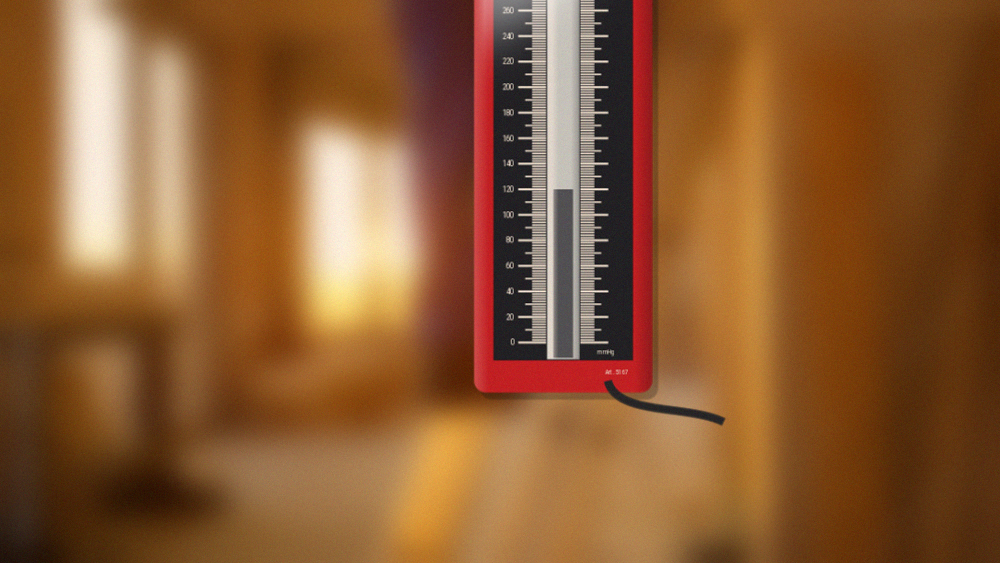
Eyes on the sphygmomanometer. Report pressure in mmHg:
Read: 120 mmHg
